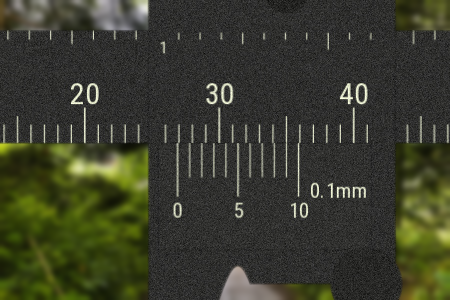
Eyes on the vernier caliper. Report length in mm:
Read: 26.9 mm
